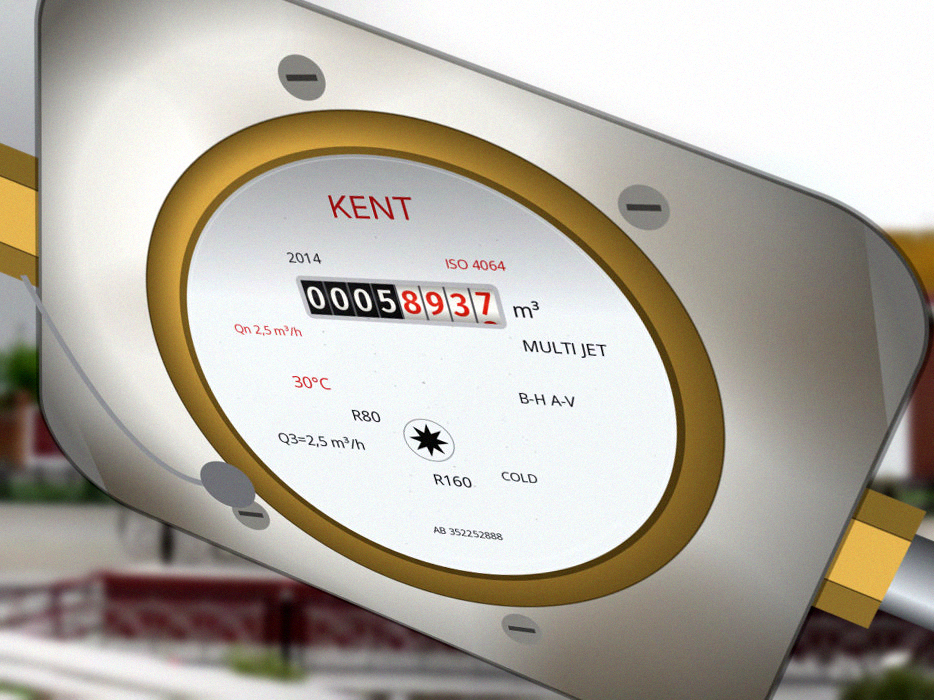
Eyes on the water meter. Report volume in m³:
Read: 5.8937 m³
